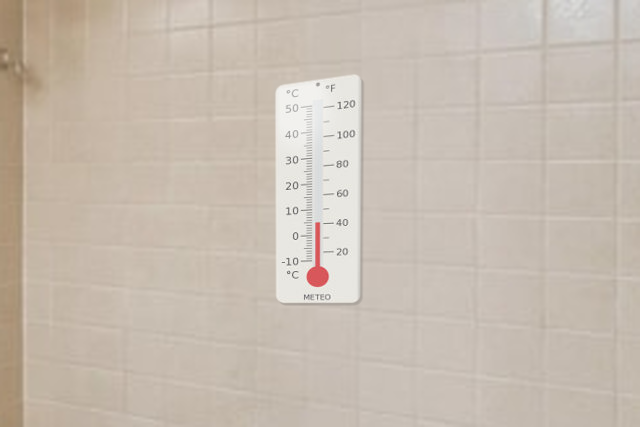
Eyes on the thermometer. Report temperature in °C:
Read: 5 °C
